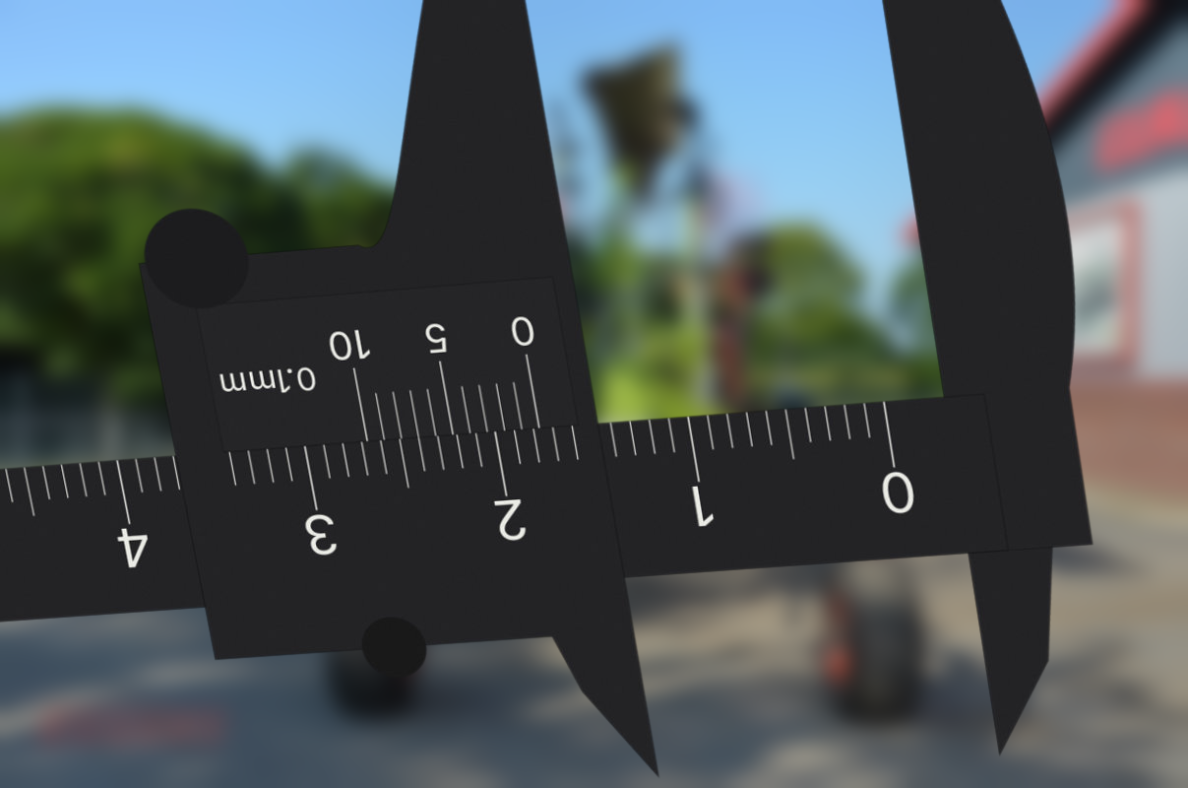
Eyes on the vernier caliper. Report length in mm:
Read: 17.7 mm
